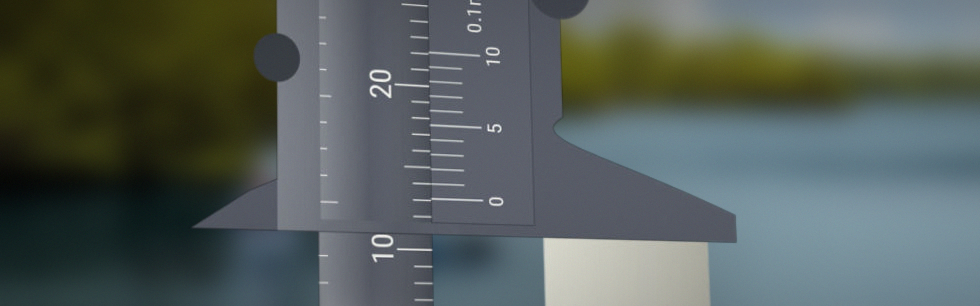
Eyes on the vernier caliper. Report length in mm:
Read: 13.1 mm
